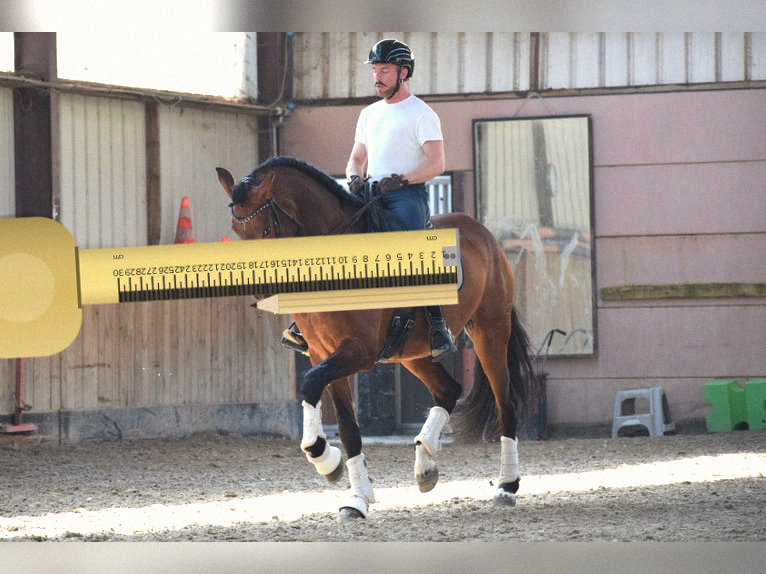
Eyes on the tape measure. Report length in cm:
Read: 18.5 cm
